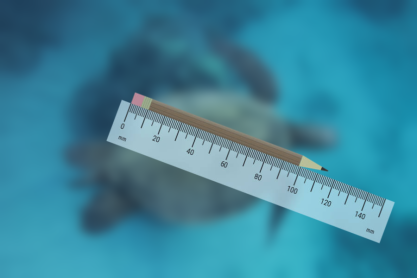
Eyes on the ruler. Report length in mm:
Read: 115 mm
